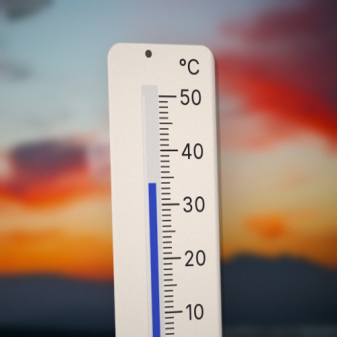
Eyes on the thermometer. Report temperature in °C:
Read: 34 °C
